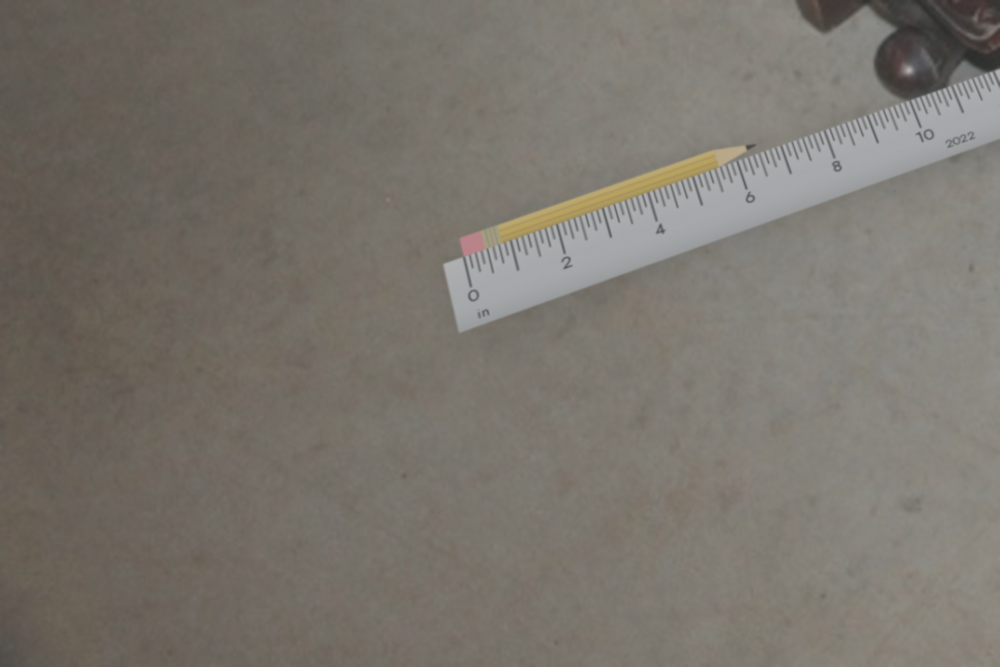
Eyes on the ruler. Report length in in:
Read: 6.5 in
